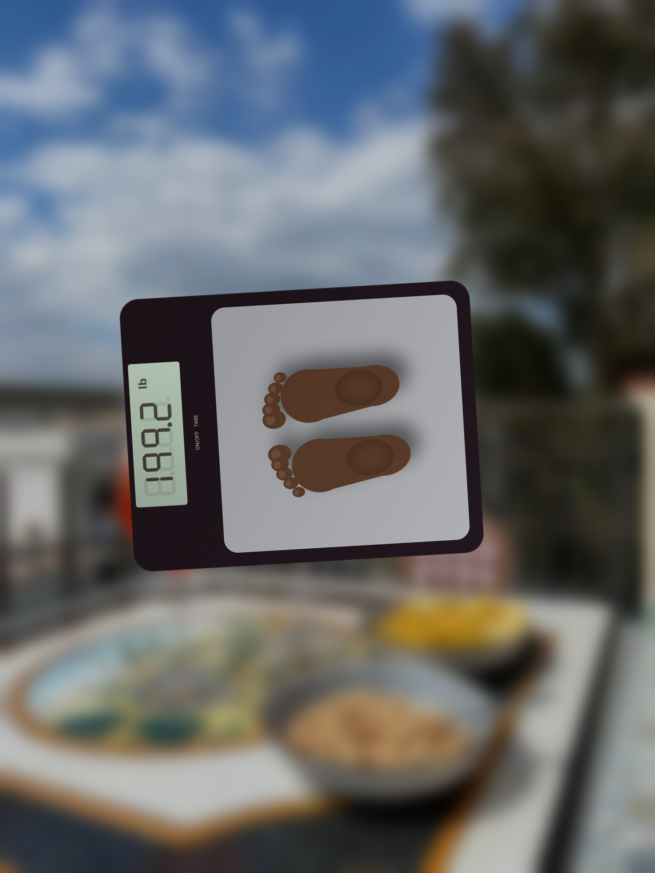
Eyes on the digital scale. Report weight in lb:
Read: 199.2 lb
